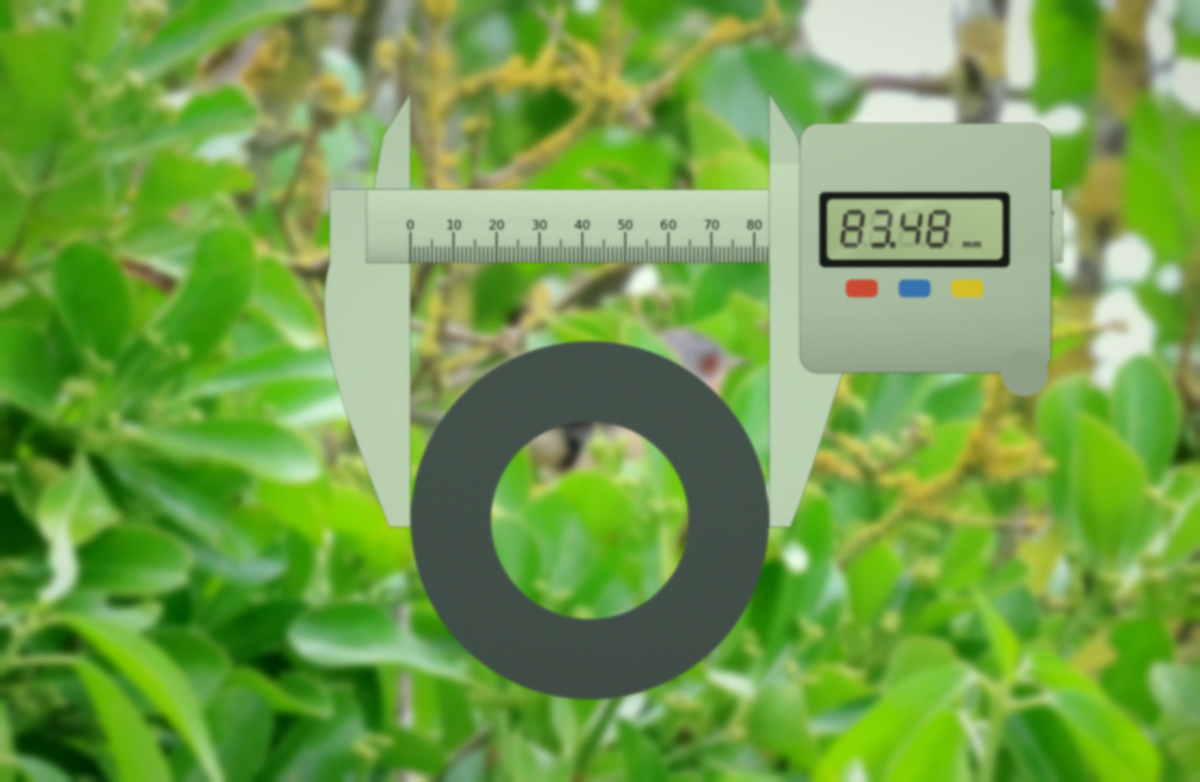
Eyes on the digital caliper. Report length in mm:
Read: 83.48 mm
